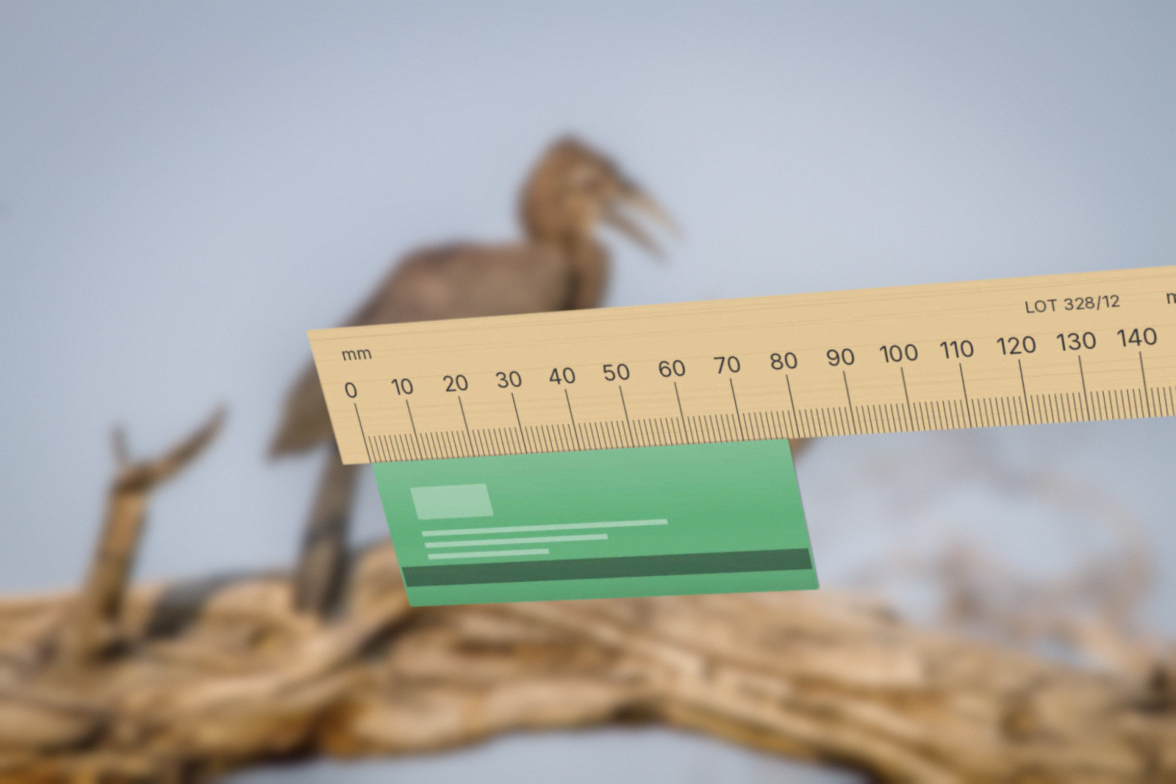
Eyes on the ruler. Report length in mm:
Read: 78 mm
